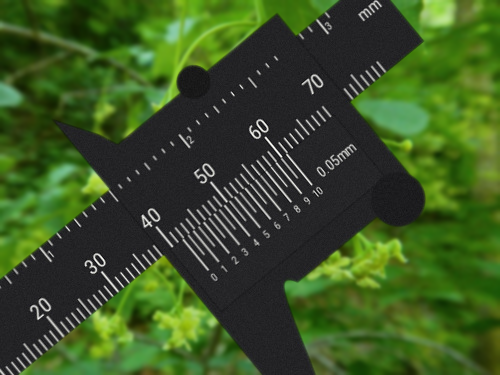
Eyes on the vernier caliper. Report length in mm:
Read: 41.8 mm
